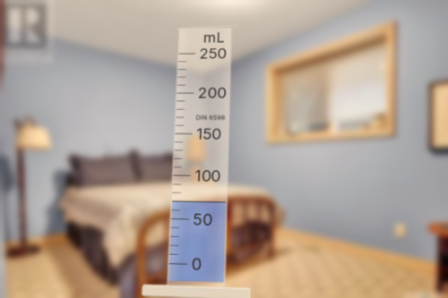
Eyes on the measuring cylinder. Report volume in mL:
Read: 70 mL
